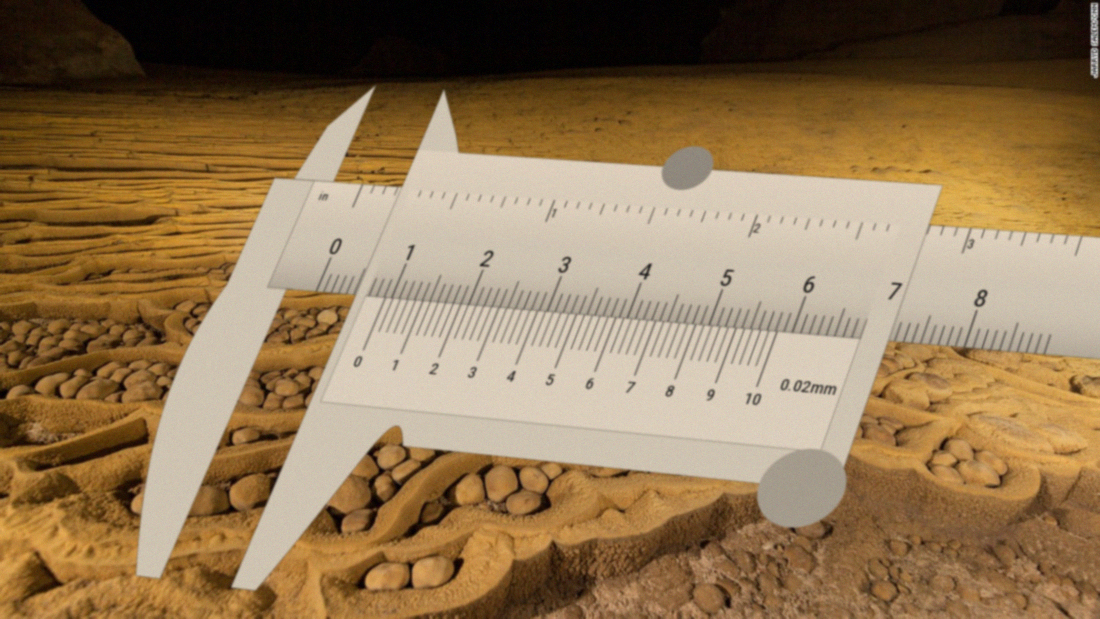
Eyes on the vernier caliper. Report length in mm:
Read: 9.2 mm
